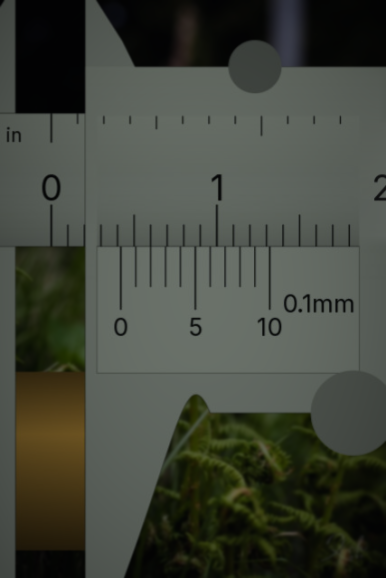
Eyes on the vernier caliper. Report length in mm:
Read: 4.2 mm
